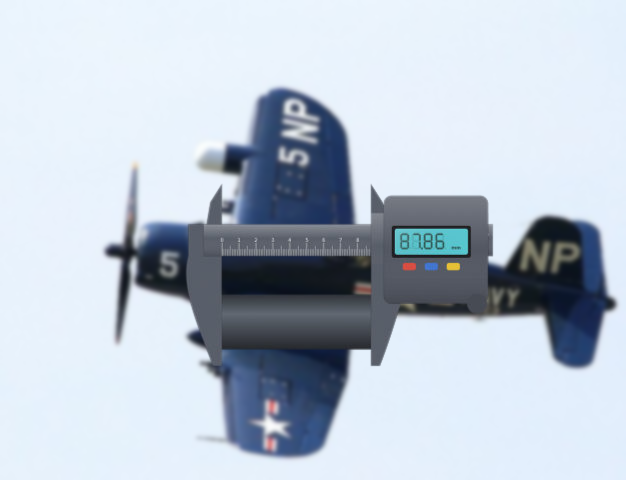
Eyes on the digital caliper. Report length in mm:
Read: 87.86 mm
